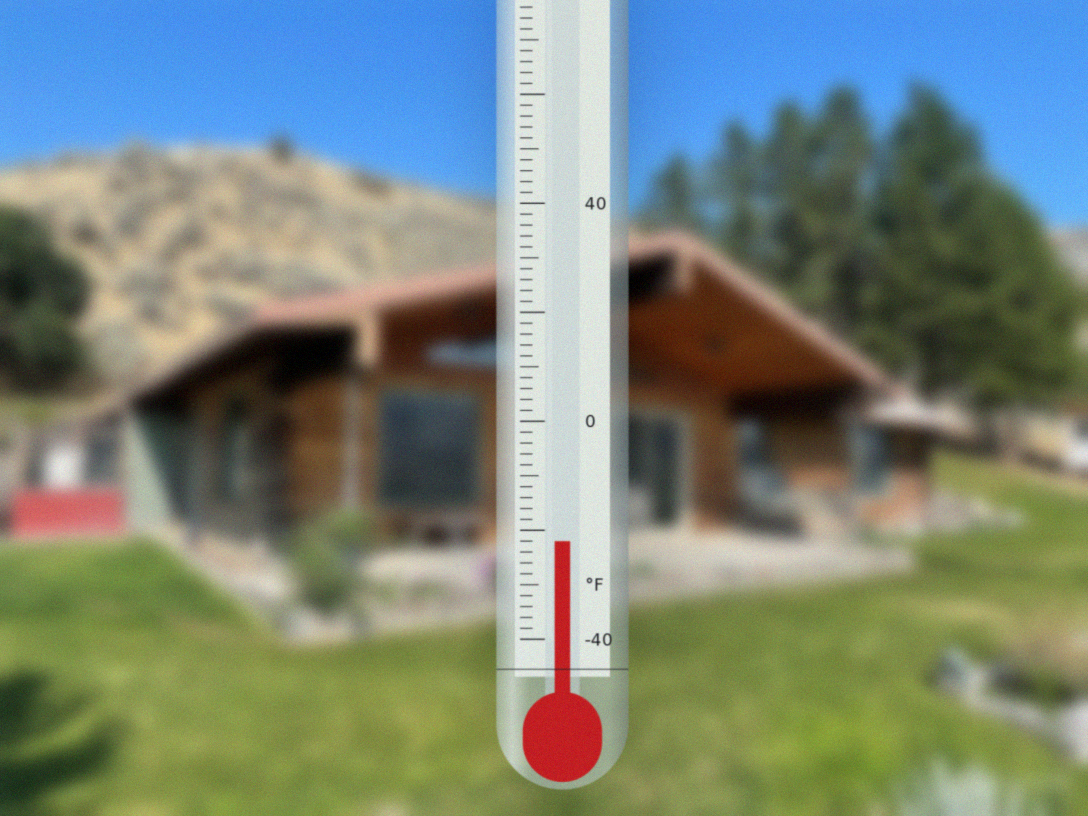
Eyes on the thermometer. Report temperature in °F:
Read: -22 °F
